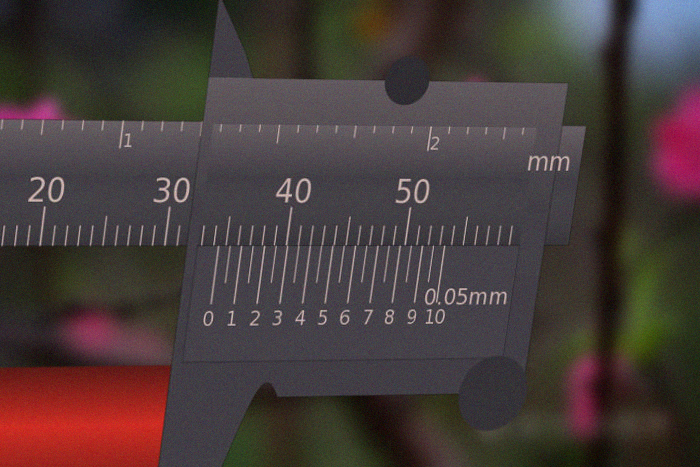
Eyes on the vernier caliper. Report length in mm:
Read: 34.4 mm
